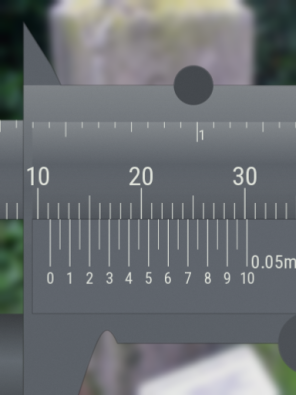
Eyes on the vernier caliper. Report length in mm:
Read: 11.2 mm
